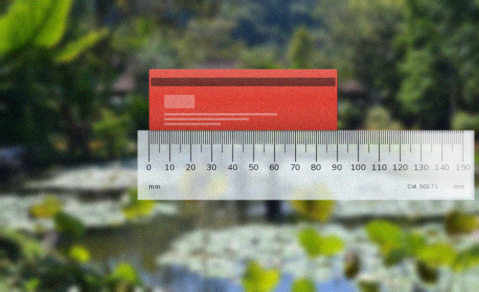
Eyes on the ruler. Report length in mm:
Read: 90 mm
